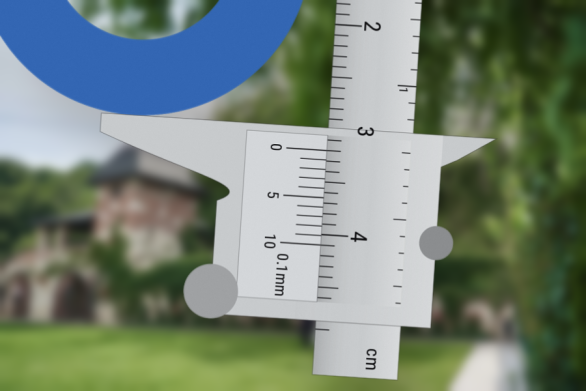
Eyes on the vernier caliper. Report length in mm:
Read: 32.0 mm
